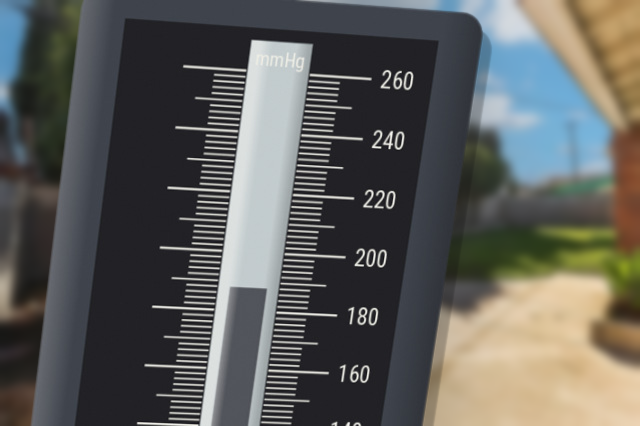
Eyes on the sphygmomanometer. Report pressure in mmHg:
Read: 188 mmHg
